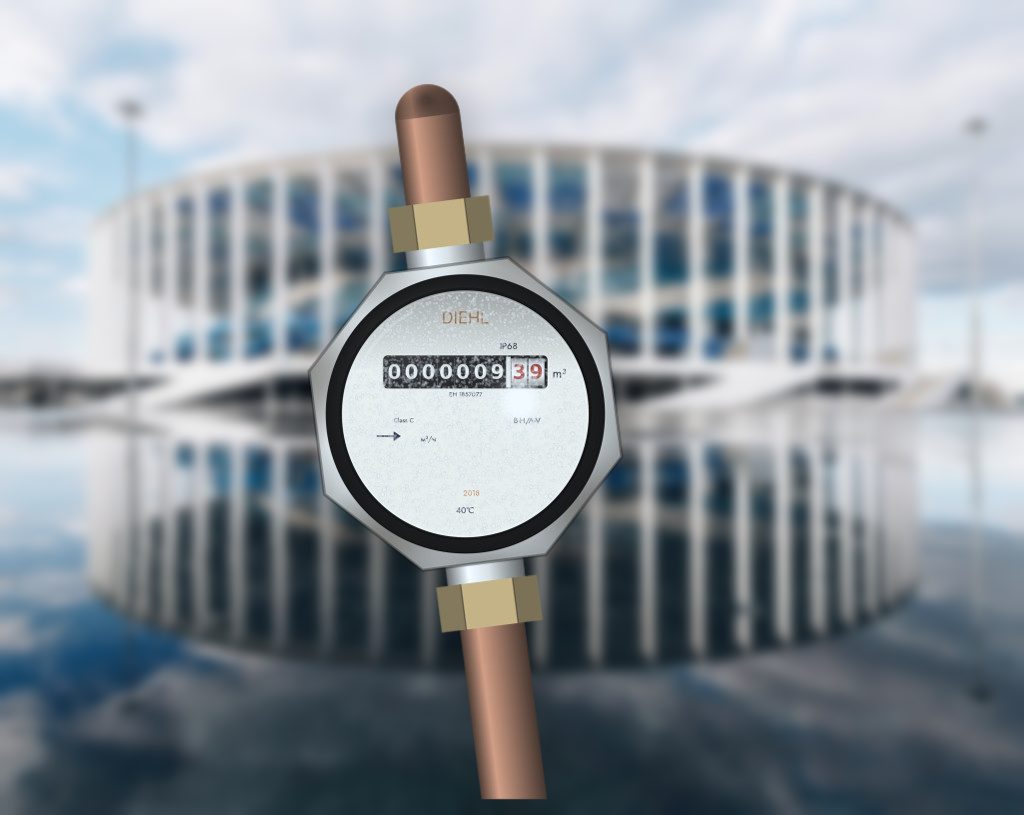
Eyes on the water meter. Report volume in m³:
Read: 9.39 m³
